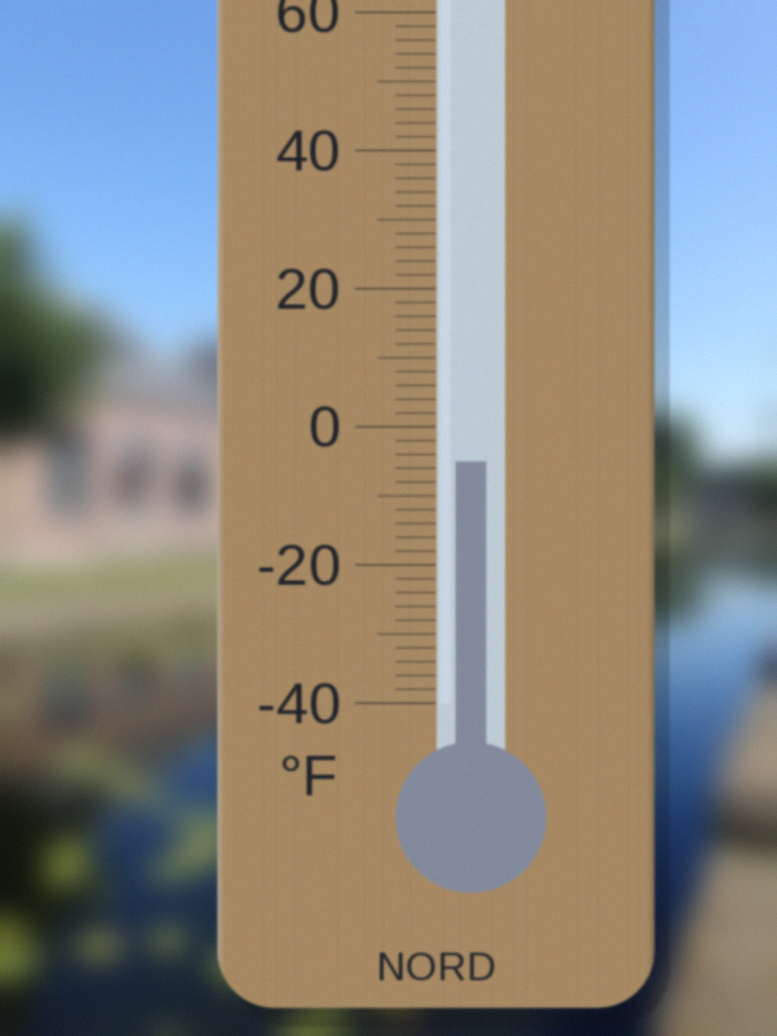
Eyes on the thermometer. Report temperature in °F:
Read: -5 °F
